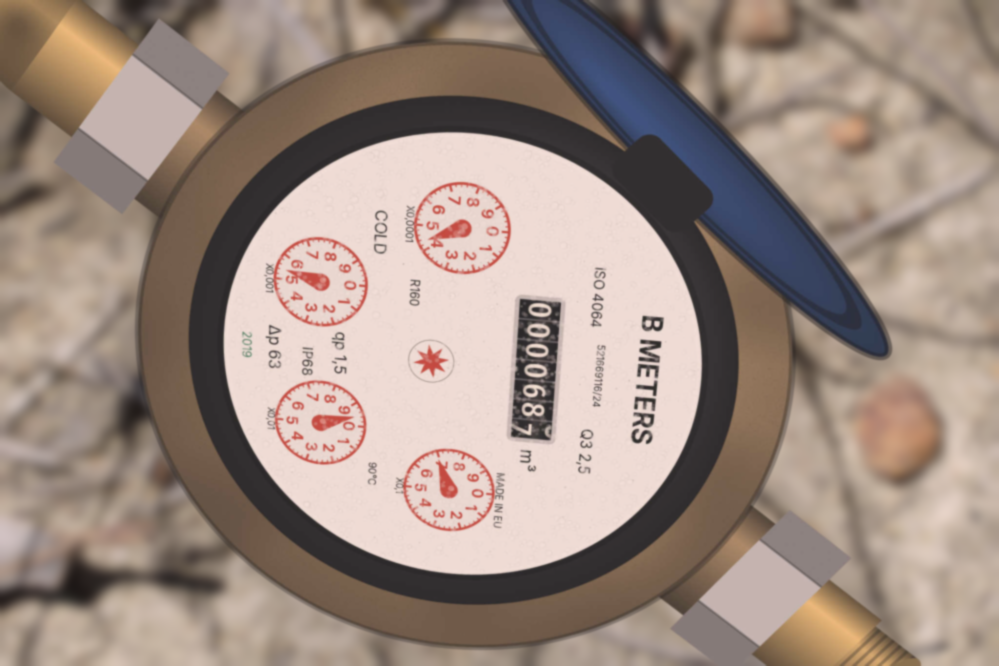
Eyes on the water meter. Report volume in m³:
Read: 686.6954 m³
